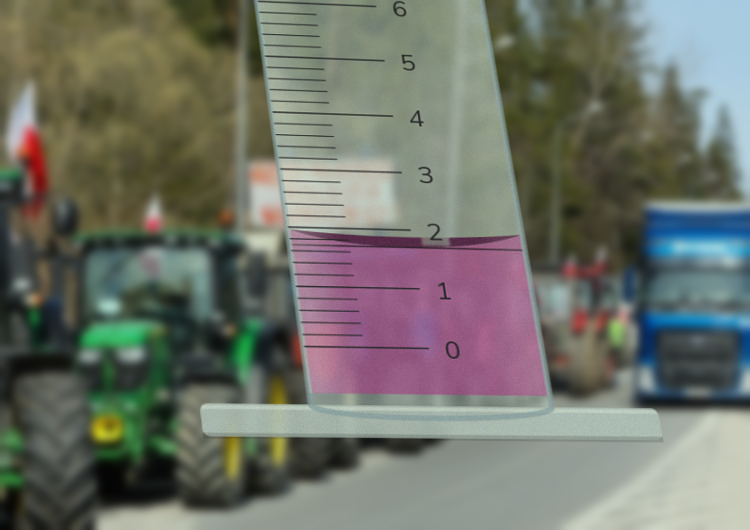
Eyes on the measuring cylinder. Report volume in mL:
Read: 1.7 mL
